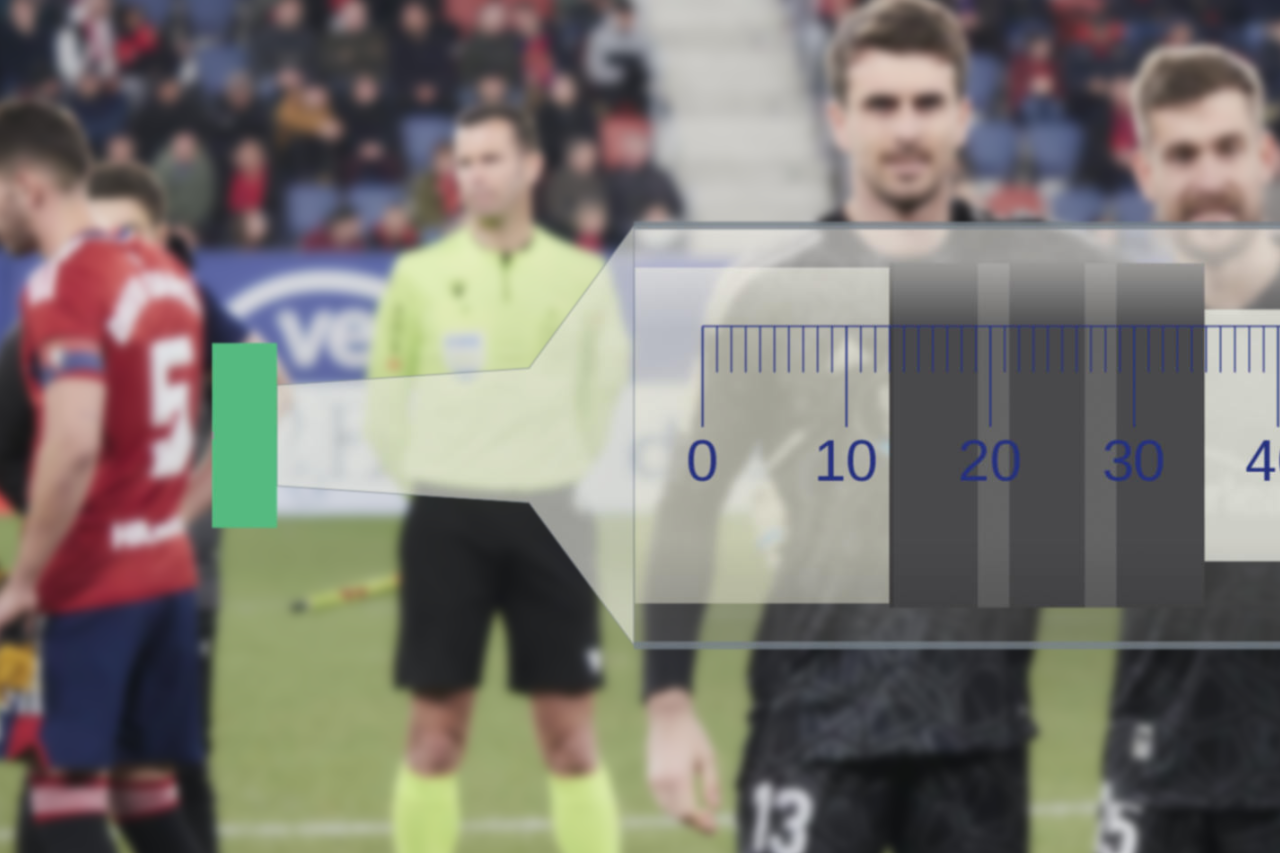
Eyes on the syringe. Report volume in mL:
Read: 13 mL
